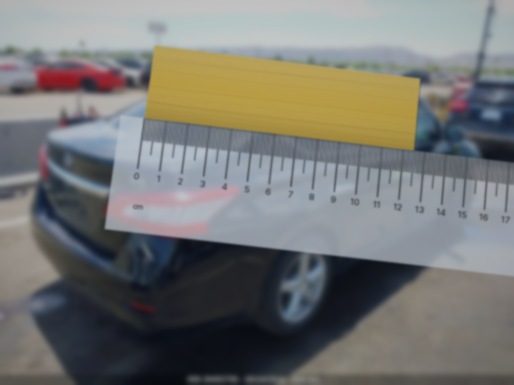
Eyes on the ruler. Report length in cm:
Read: 12.5 cm
